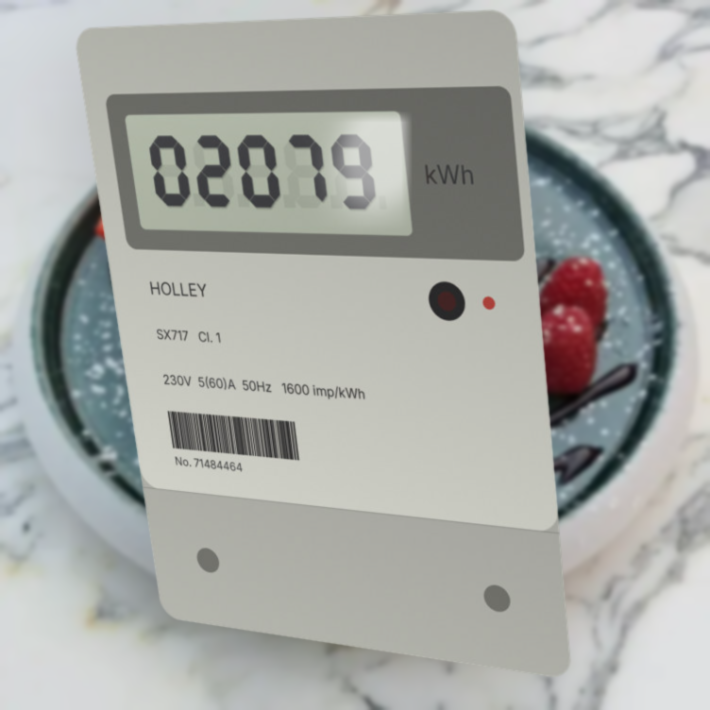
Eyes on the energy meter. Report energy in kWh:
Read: 2079 kWh
